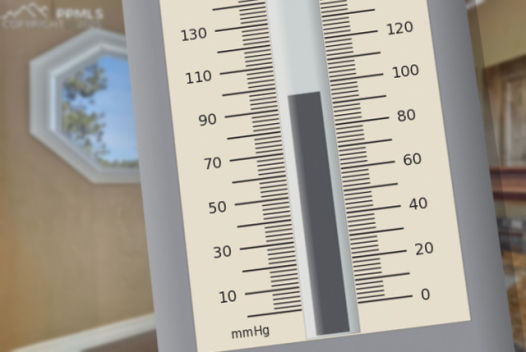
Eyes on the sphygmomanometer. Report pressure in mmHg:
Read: 96 mmHg
